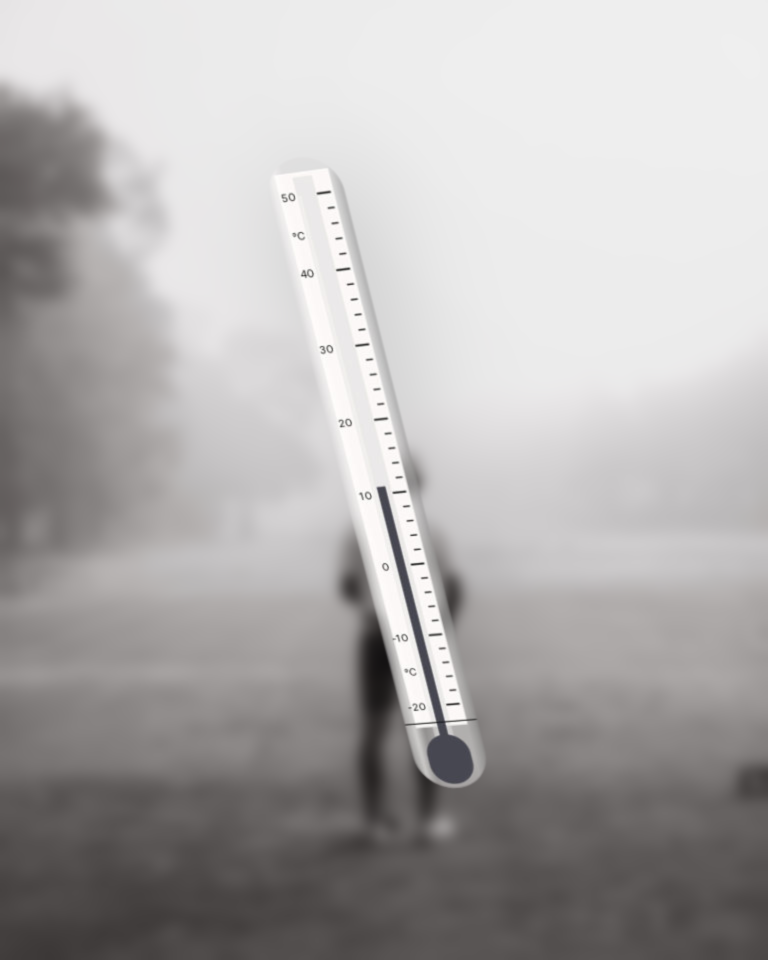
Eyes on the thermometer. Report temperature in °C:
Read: 11 °C
